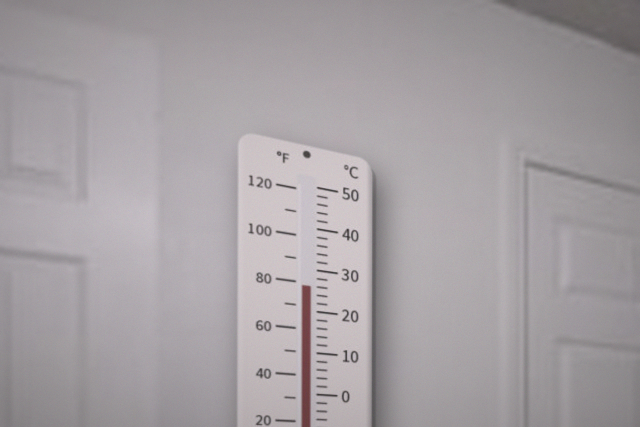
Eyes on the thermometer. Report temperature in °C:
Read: 26 °C
